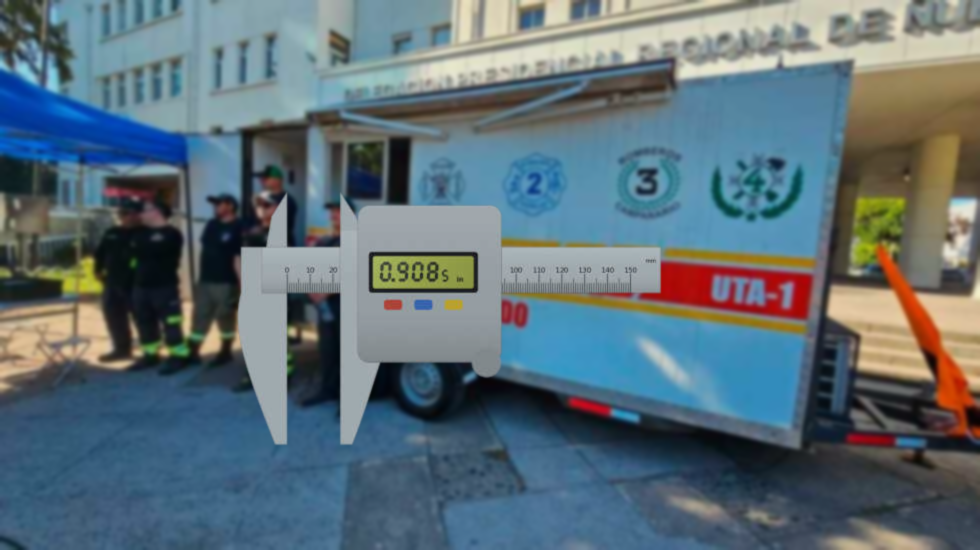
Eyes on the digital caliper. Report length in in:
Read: 0.9085 in
